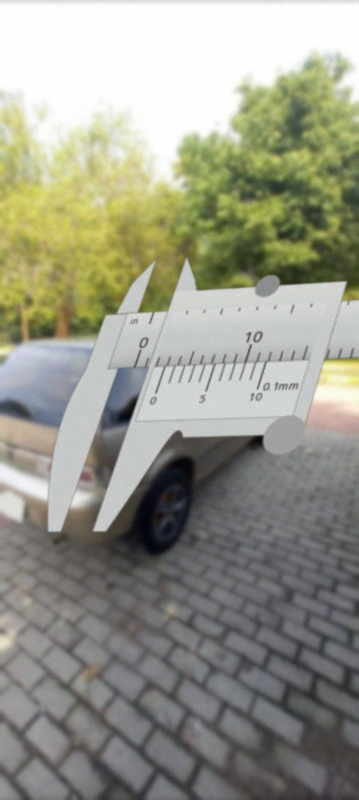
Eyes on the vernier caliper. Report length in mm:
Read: 2.8 mm
